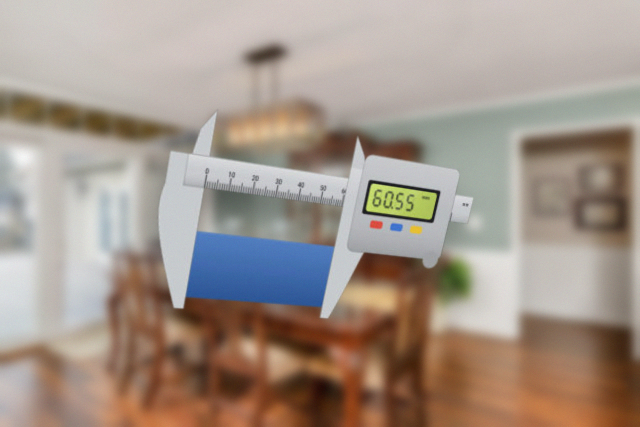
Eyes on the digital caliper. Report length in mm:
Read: 60.55 mm
